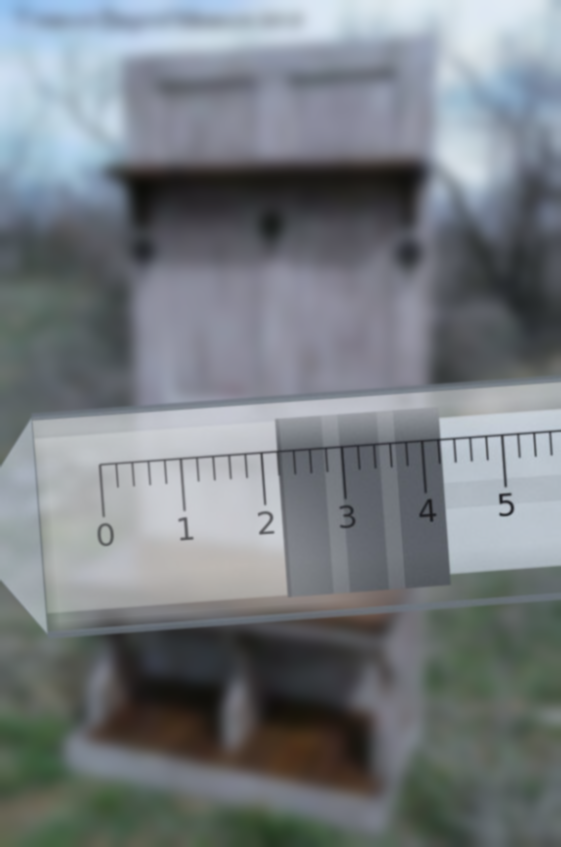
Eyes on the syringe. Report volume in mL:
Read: 2.2 mL
